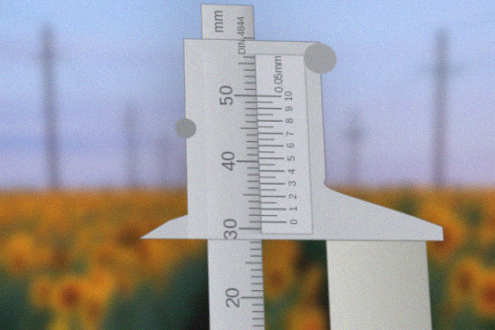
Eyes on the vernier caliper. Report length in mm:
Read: 31.0 mm
